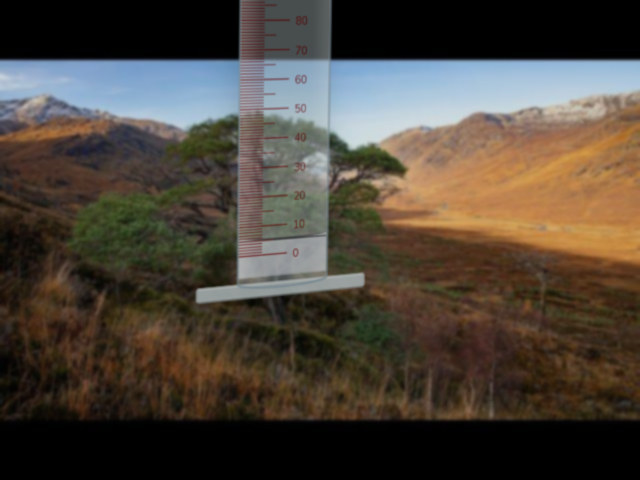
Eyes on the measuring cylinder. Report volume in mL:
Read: 5 mL
